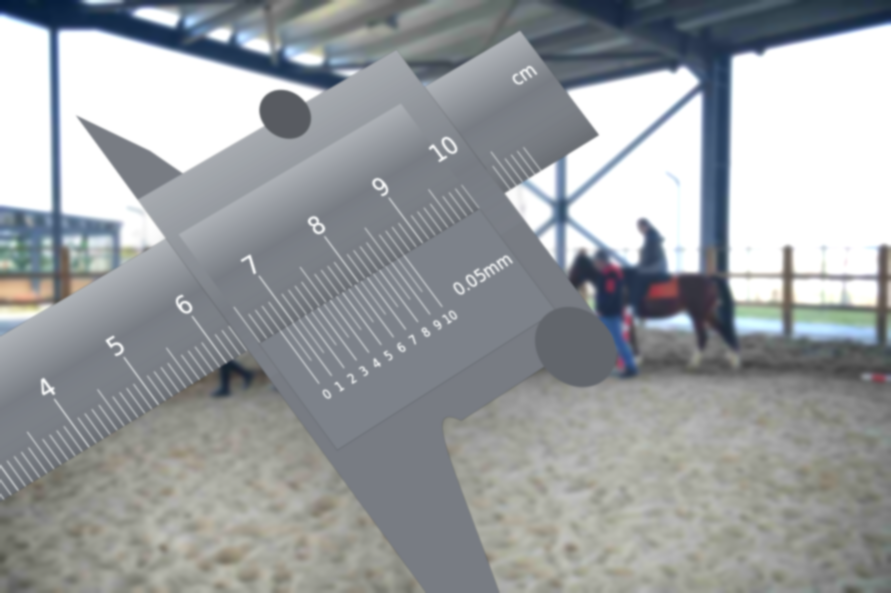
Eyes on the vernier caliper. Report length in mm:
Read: 68.0 mm
